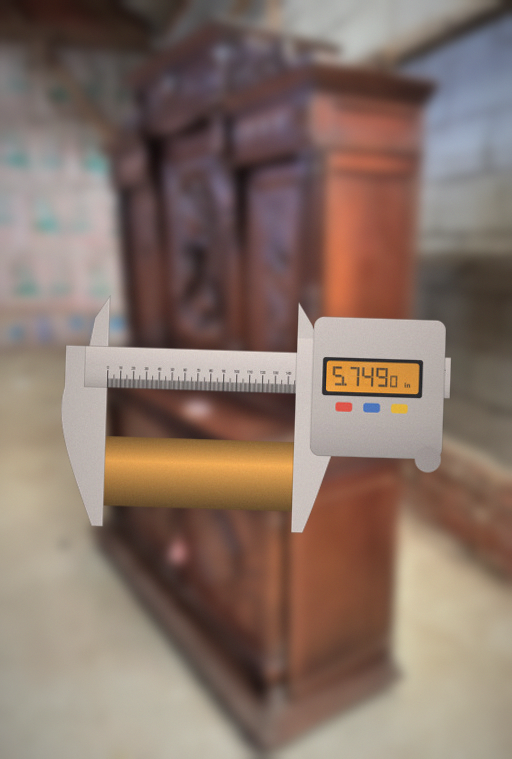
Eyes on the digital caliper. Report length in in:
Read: 5.7490 in
